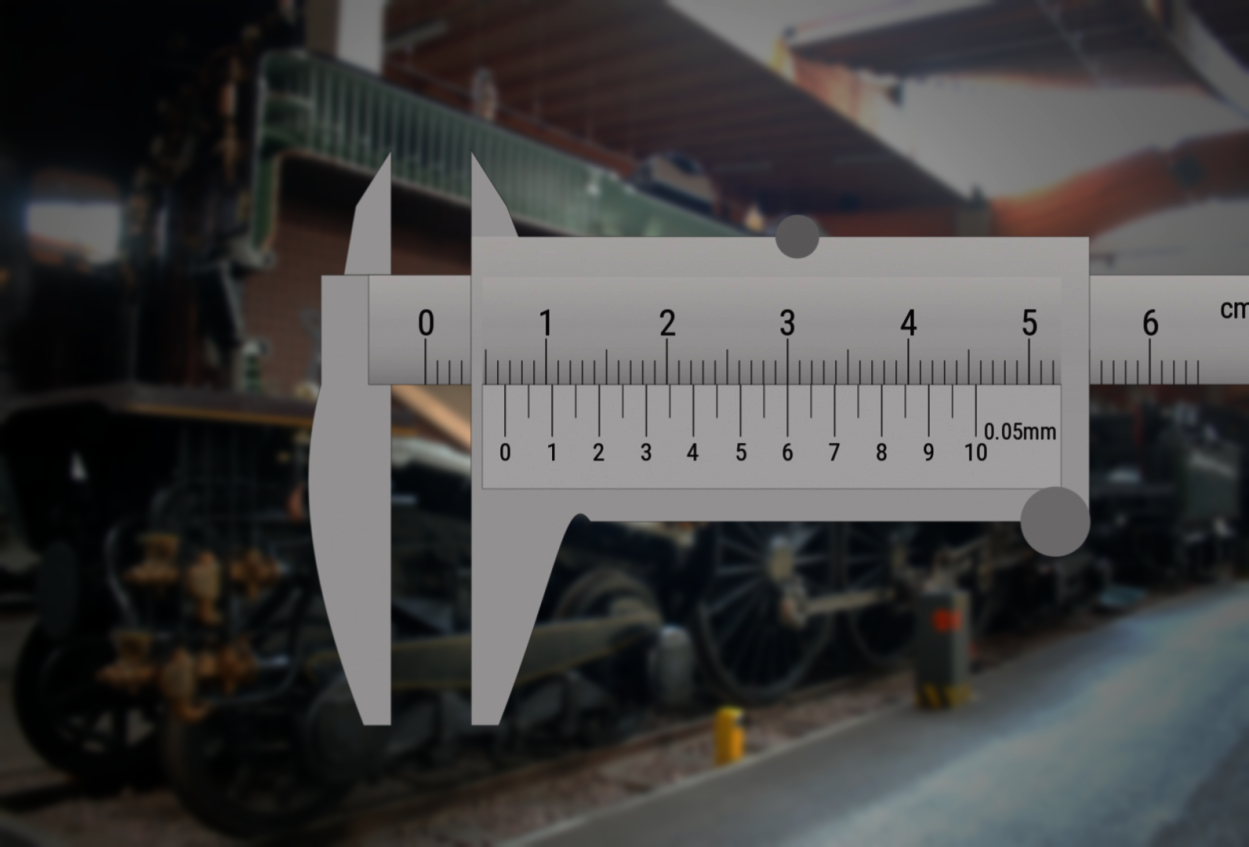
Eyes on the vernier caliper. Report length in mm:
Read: 6.6 mm
